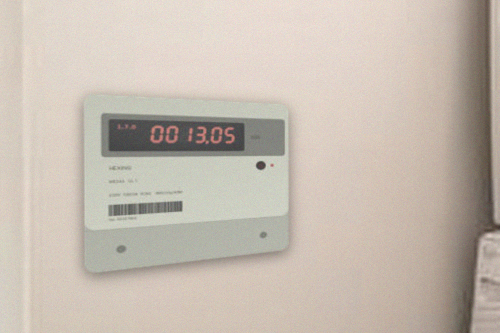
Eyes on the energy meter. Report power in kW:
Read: 13.05 kW
